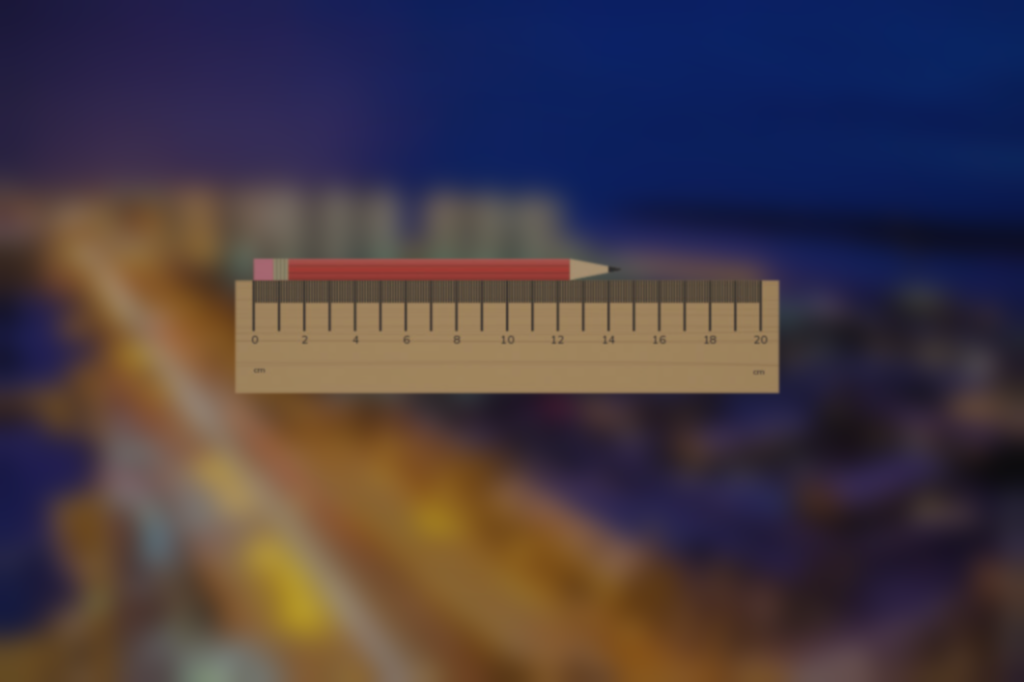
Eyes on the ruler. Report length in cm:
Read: 14.5 cm
